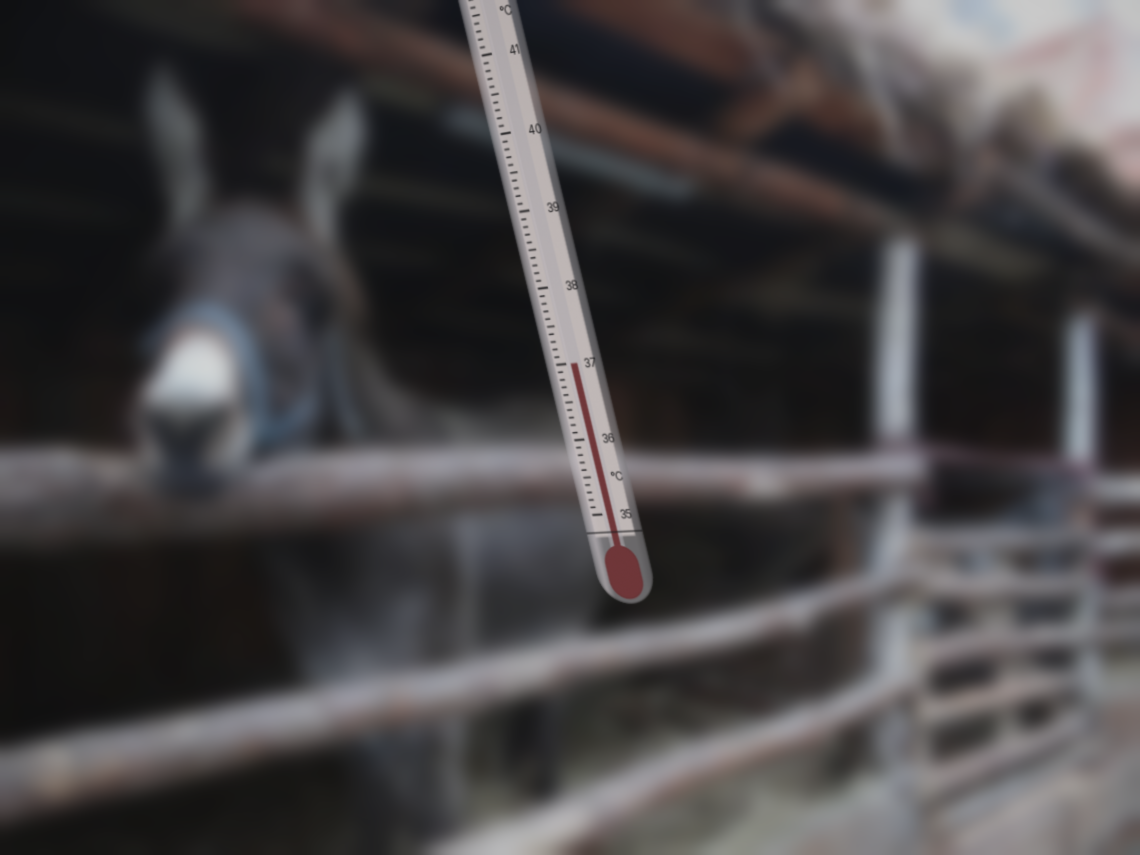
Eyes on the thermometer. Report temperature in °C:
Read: 37 °C
